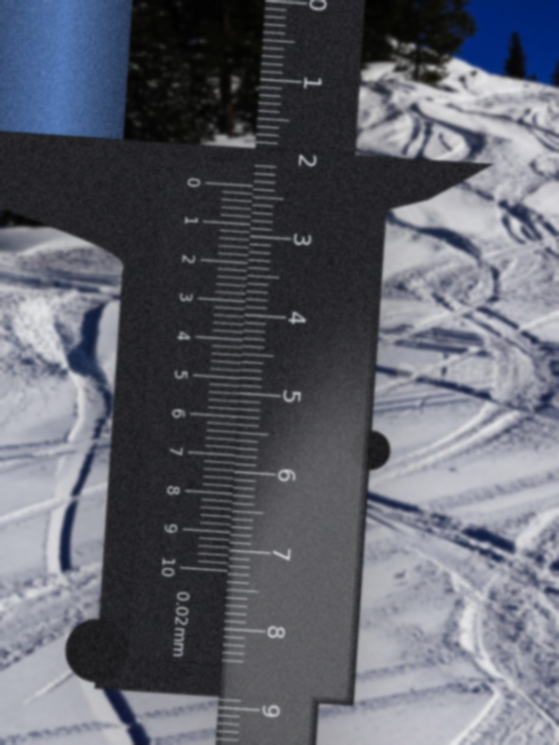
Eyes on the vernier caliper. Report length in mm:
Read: 23.6 mm
